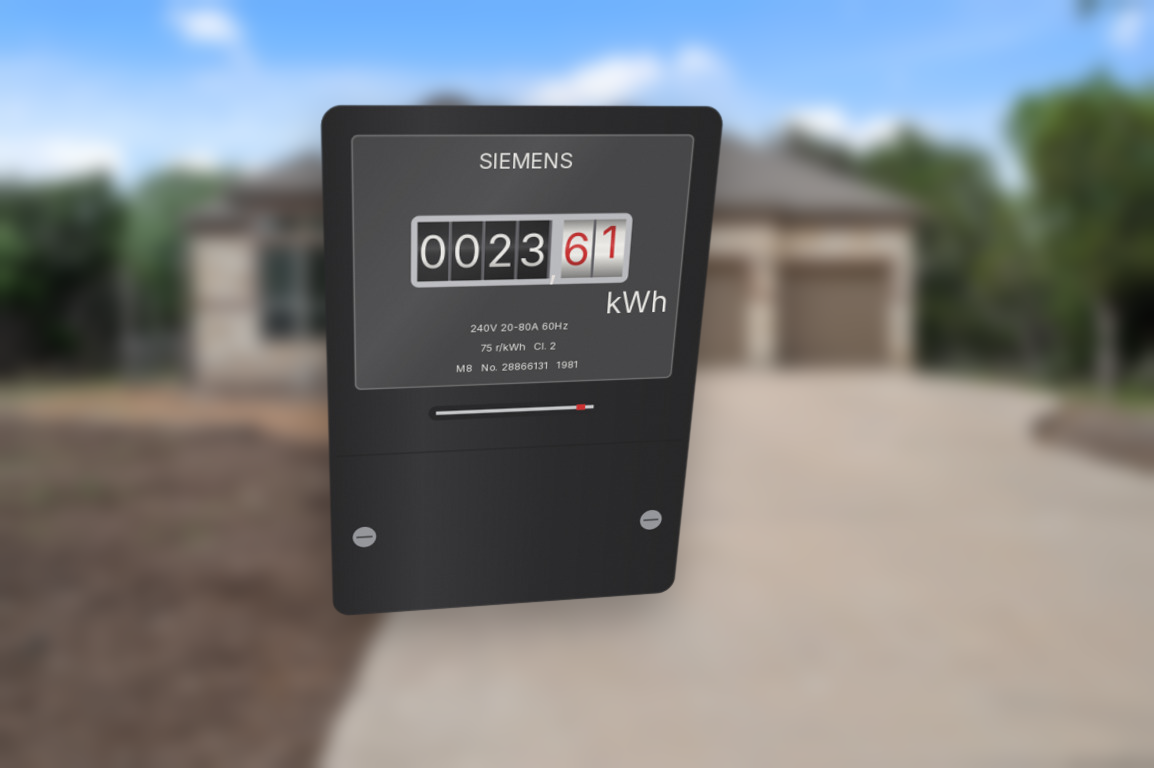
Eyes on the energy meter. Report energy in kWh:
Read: 23.61 kWh
